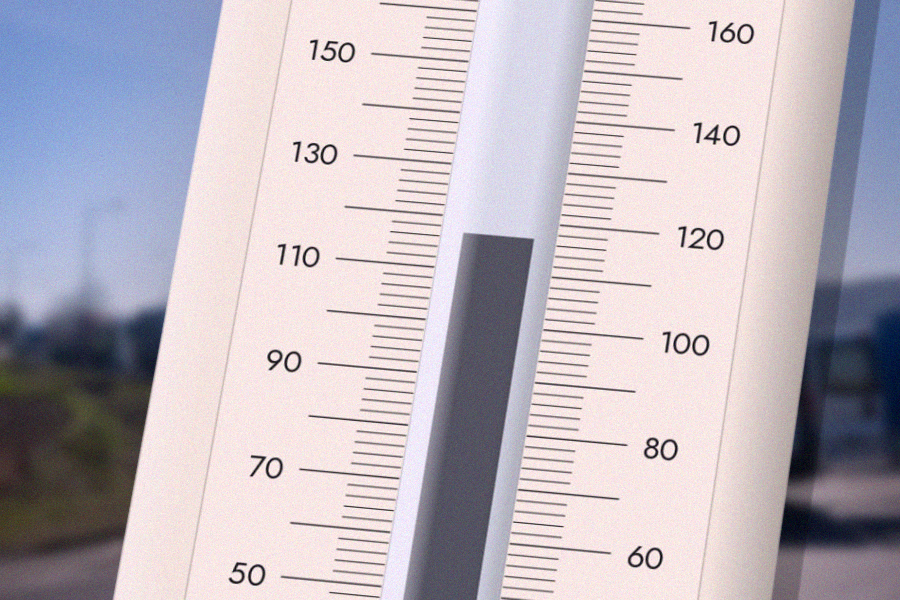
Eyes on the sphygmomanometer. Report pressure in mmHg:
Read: 117 mmHg
